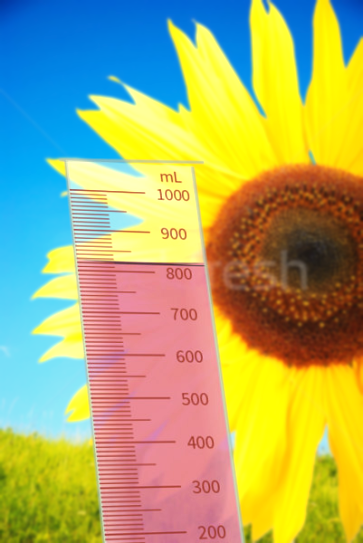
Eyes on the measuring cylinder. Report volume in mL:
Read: 820 mL
